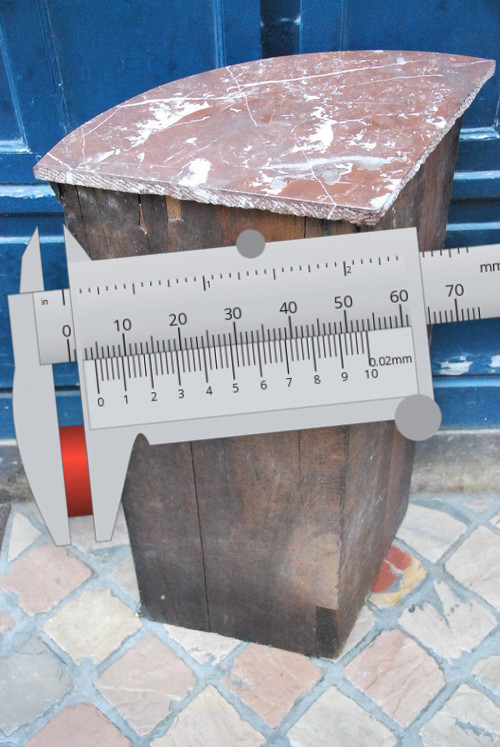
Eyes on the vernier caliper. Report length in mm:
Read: 4.5 mm
